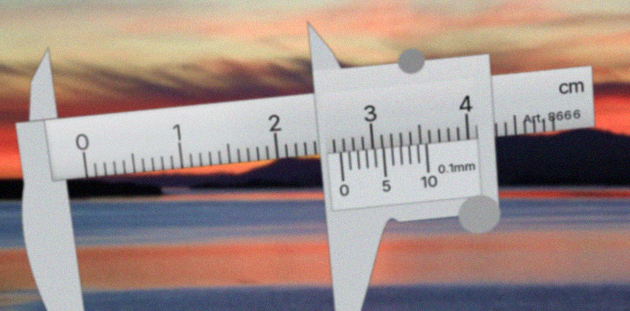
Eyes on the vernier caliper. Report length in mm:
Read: 26.6 mm
